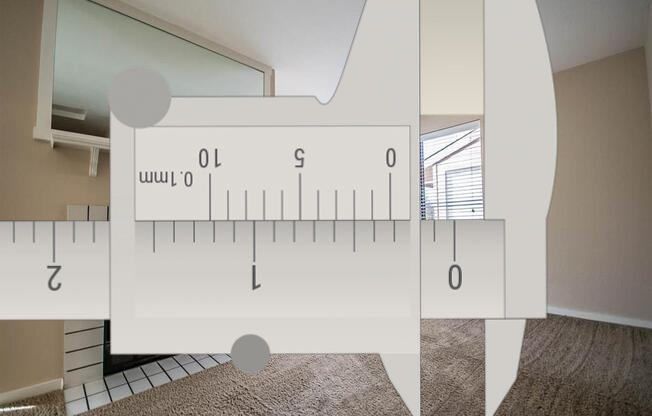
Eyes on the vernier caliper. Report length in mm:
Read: 3.2 mm
